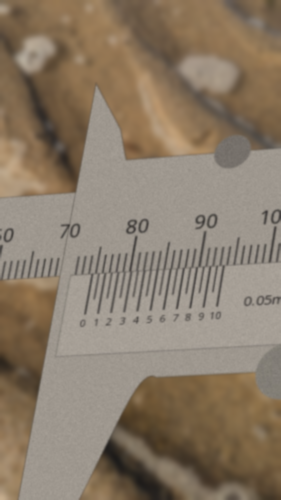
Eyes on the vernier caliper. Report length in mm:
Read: 74.5 mm
